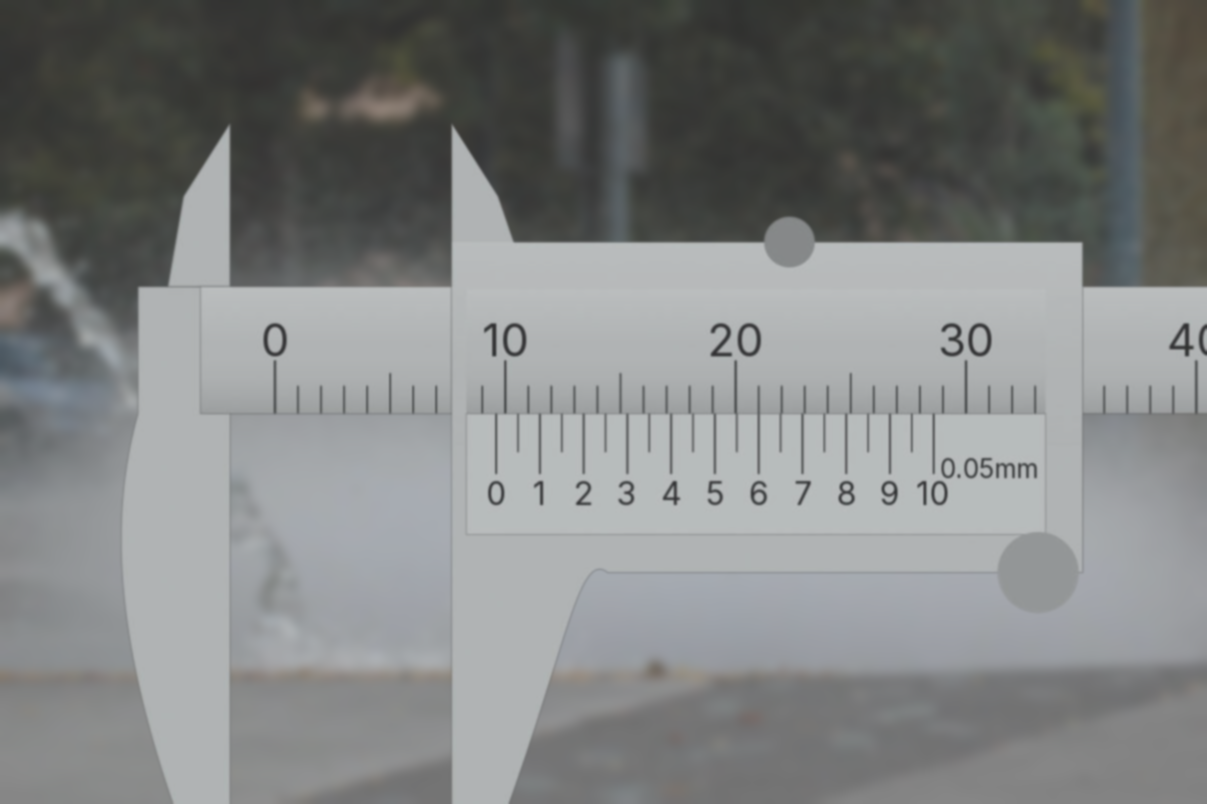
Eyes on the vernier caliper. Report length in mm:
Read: 9.6 mm
